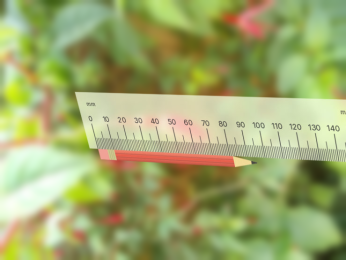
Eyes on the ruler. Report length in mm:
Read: 95 mm
